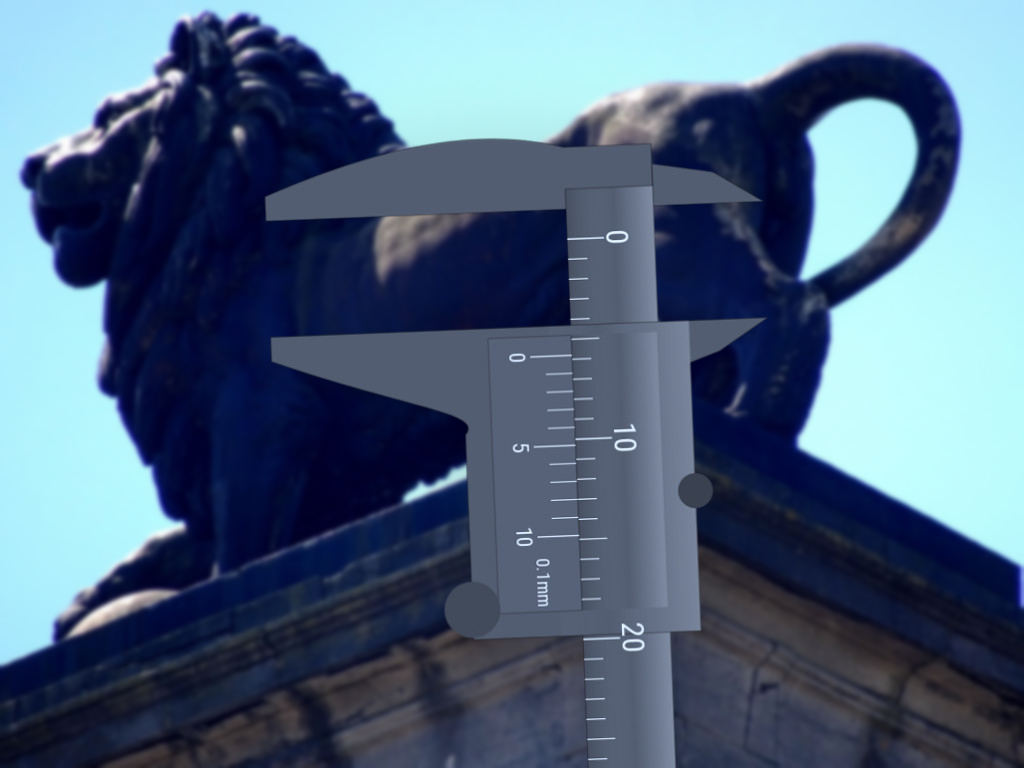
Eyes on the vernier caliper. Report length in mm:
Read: 5.8 mm
